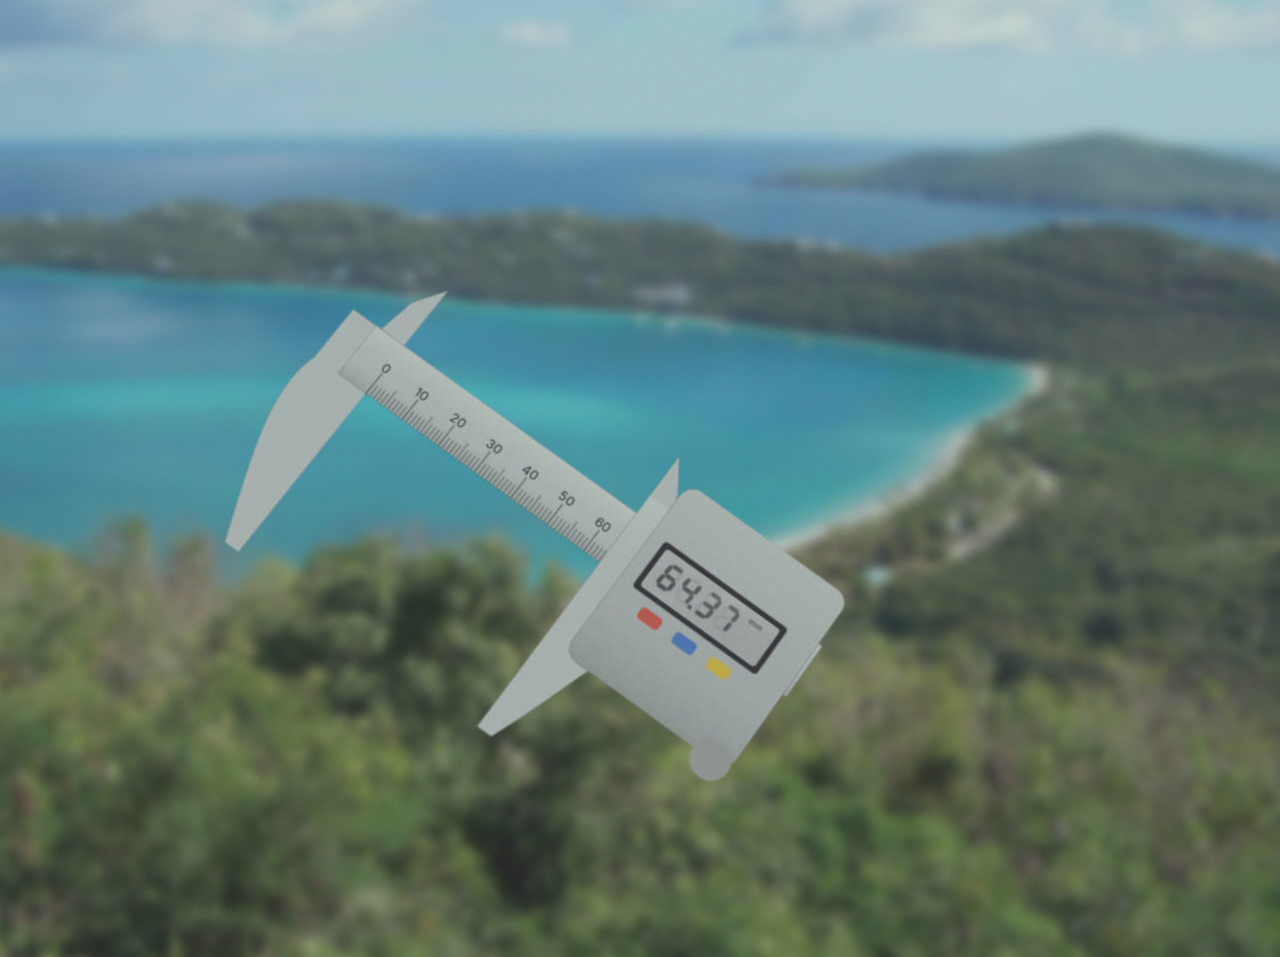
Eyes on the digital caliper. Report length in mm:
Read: 64.37 mm
